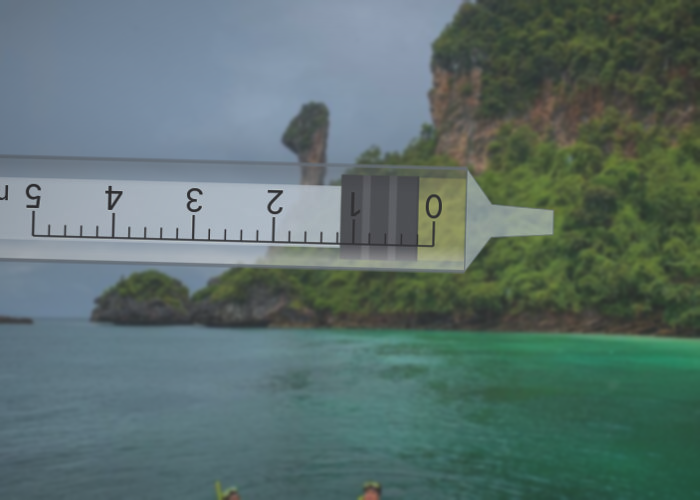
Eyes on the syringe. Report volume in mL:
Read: 0.2 mL
